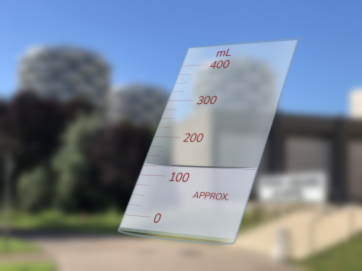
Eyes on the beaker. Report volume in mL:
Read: 125 mL
